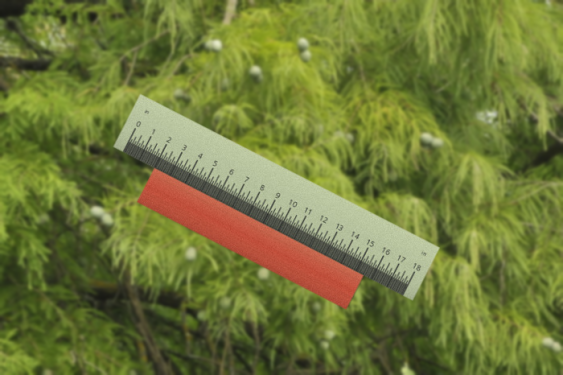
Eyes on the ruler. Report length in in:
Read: 13.5 in
